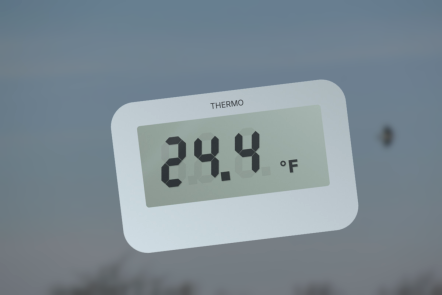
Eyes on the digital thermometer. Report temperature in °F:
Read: 24.4 °F
